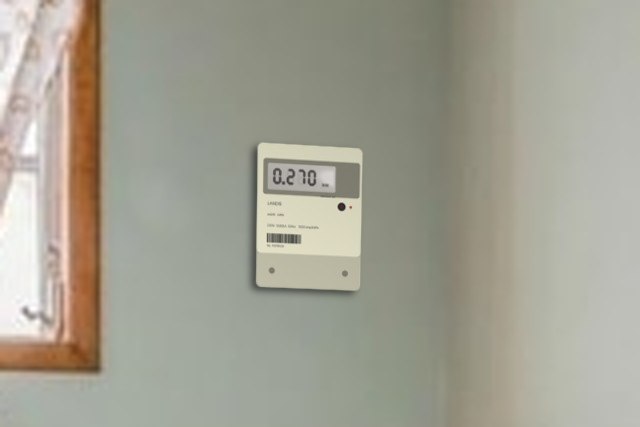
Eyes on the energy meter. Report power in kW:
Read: 0.270 kW
